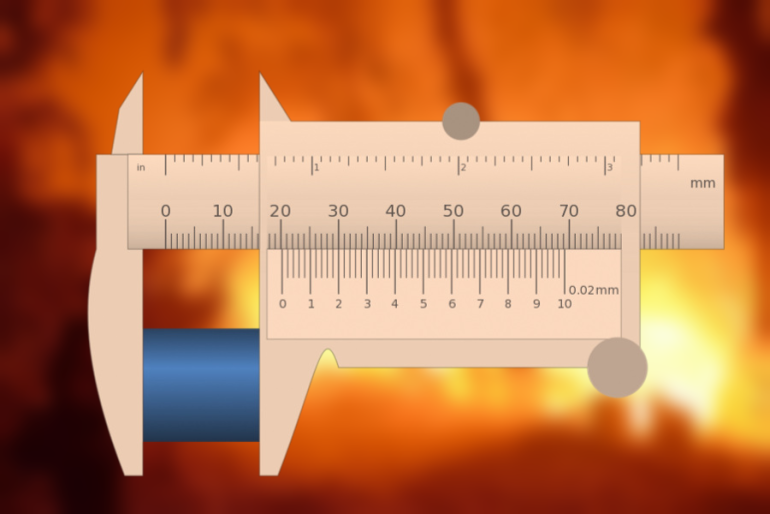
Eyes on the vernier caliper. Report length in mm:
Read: 20.2 mm
